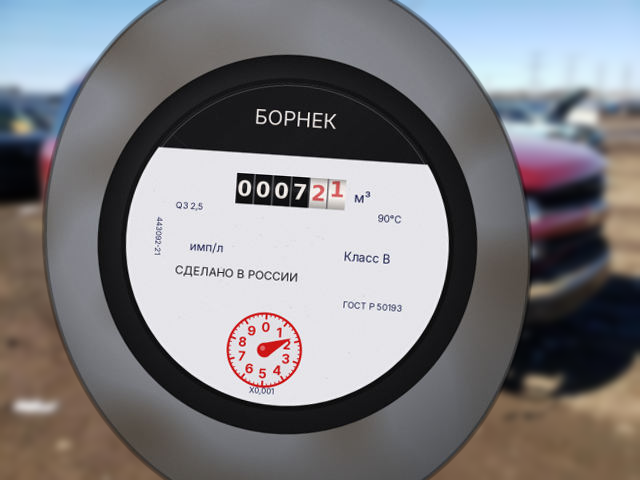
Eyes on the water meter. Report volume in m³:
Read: 7.211 m³
